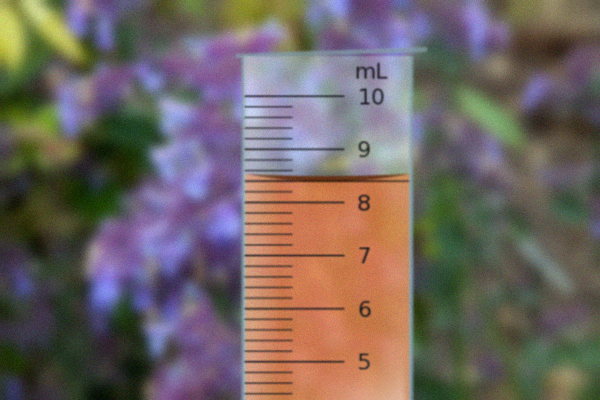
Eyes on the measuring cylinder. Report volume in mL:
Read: 8.4 mL
